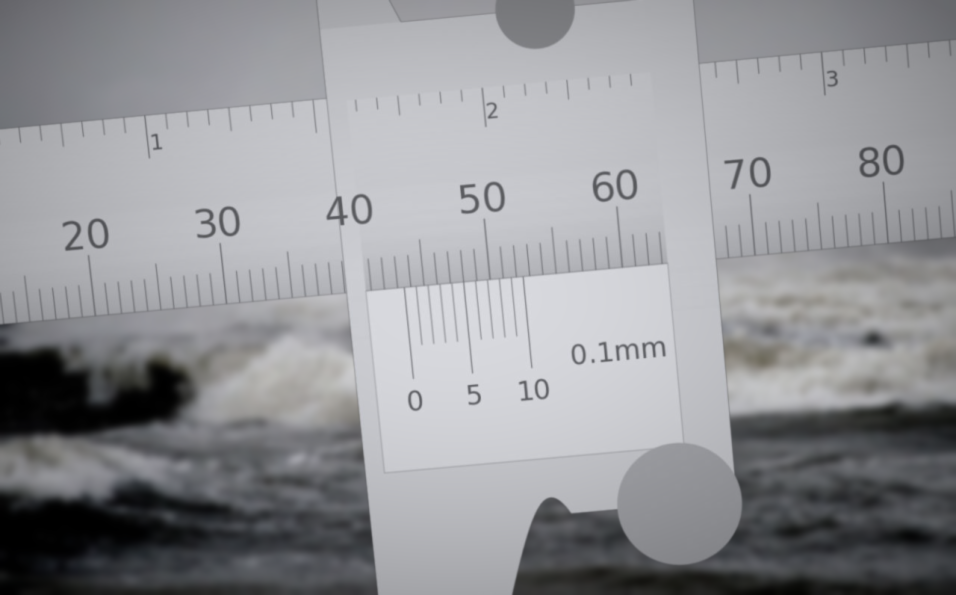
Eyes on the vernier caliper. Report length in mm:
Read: 43.5 mm
